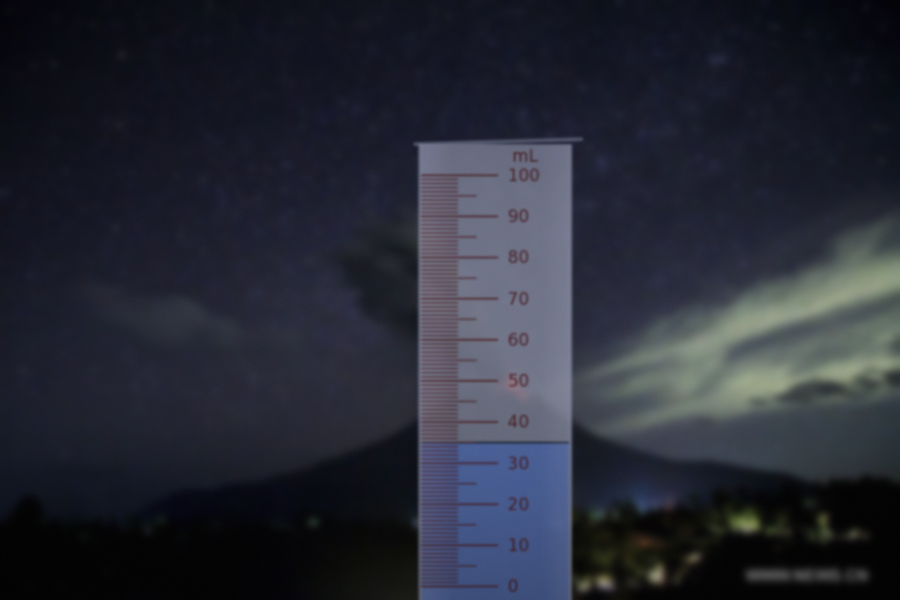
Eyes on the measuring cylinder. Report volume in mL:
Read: 35 mL
